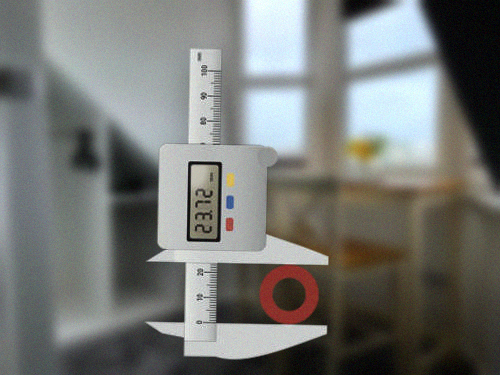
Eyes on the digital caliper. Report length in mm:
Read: 23.72 mm
